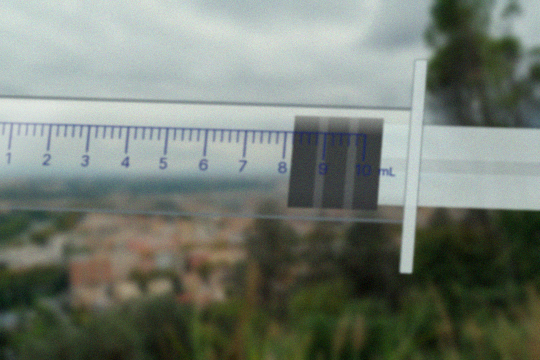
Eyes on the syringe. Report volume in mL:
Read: 8.2 mL
